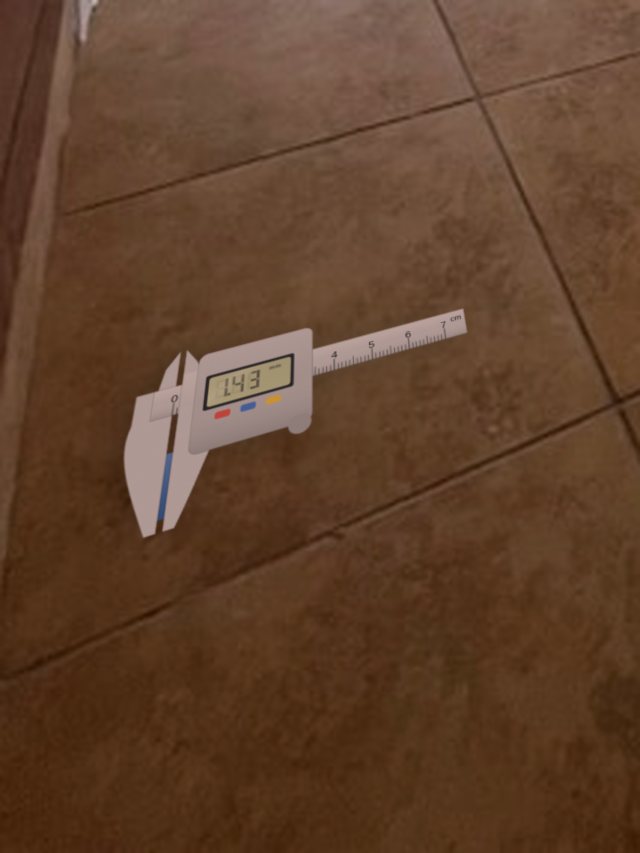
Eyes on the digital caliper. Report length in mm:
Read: 1.43 mm
